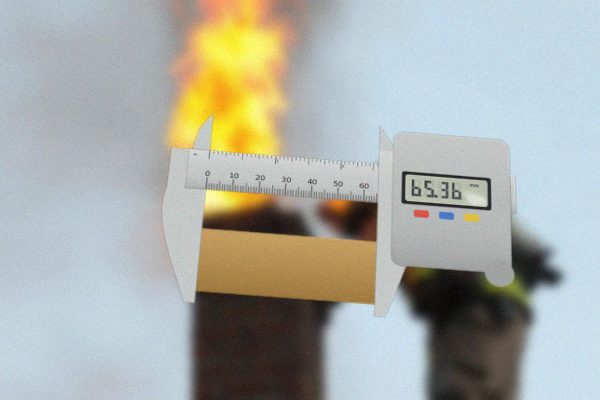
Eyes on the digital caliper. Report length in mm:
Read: 65.36 mm
